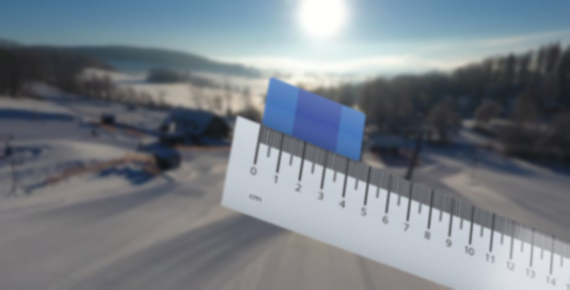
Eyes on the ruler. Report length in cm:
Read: 4.5 cm
